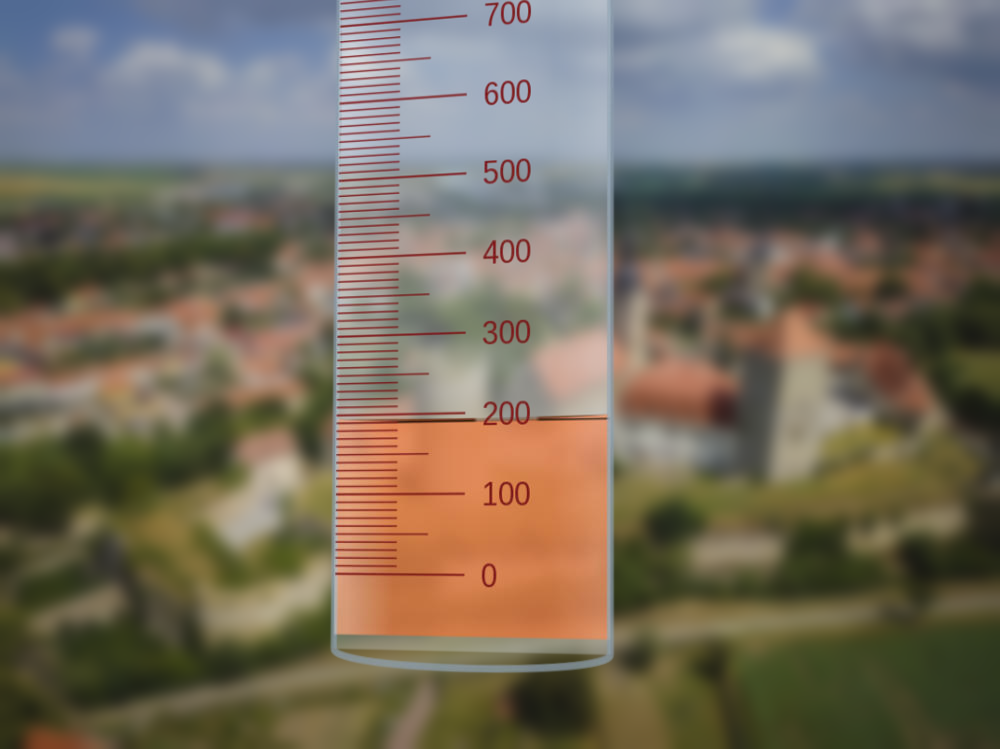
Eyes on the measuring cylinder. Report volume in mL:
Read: 190 mL
